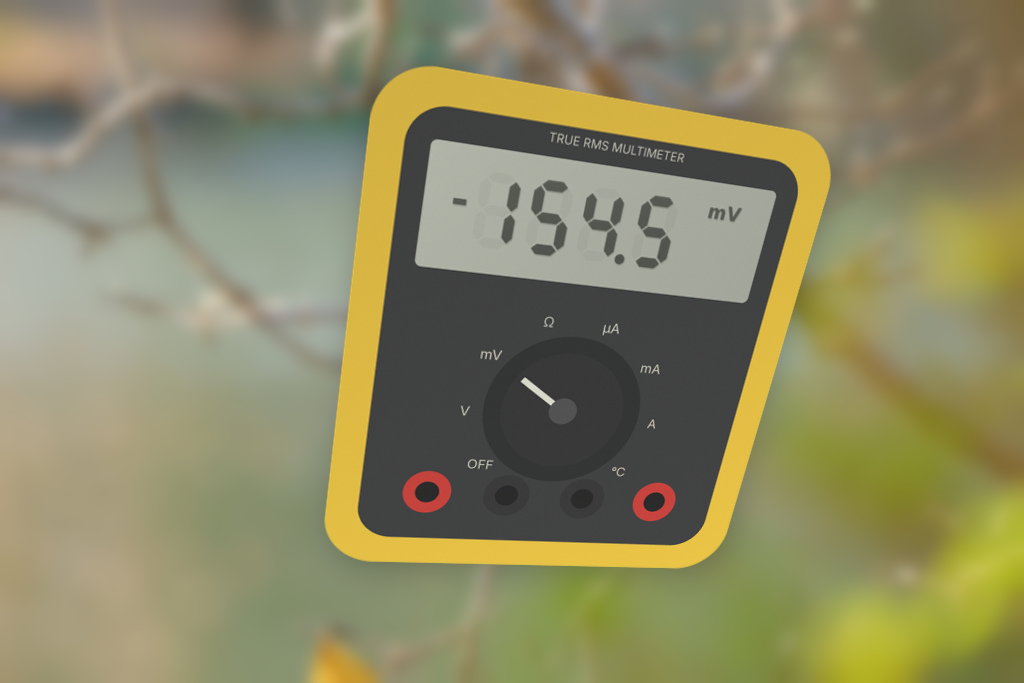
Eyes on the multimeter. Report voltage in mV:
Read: -154.5 mV
